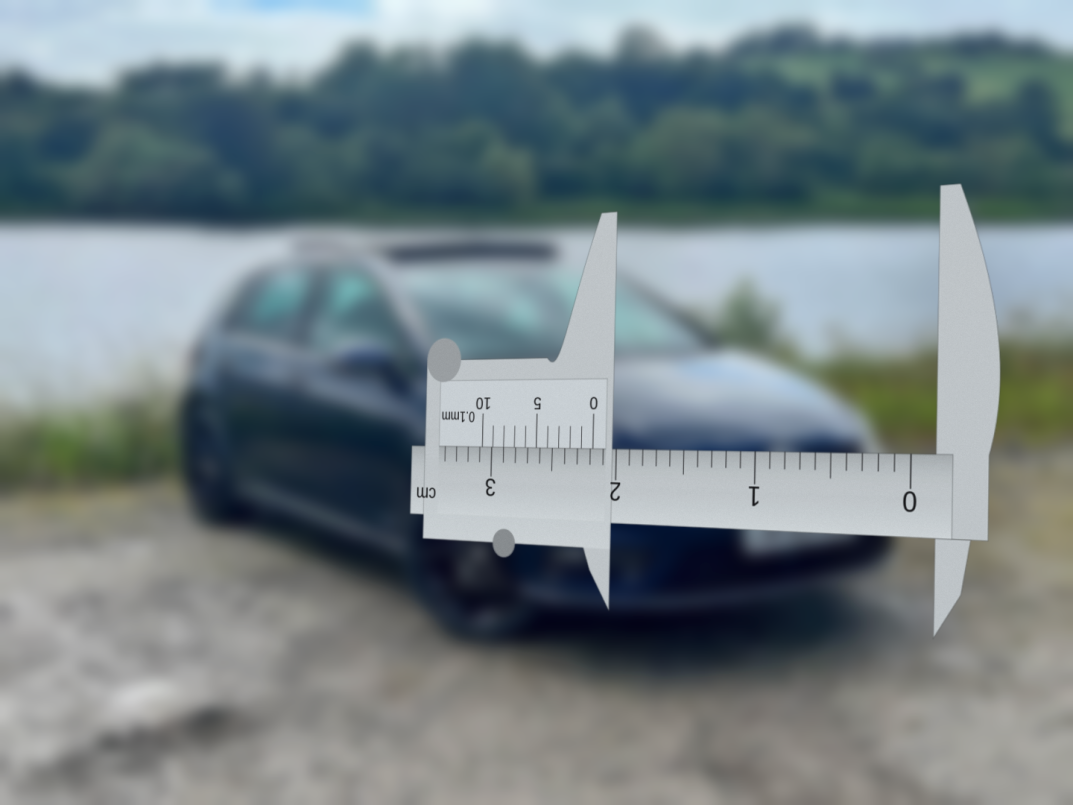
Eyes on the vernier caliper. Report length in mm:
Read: 21.8 mm
